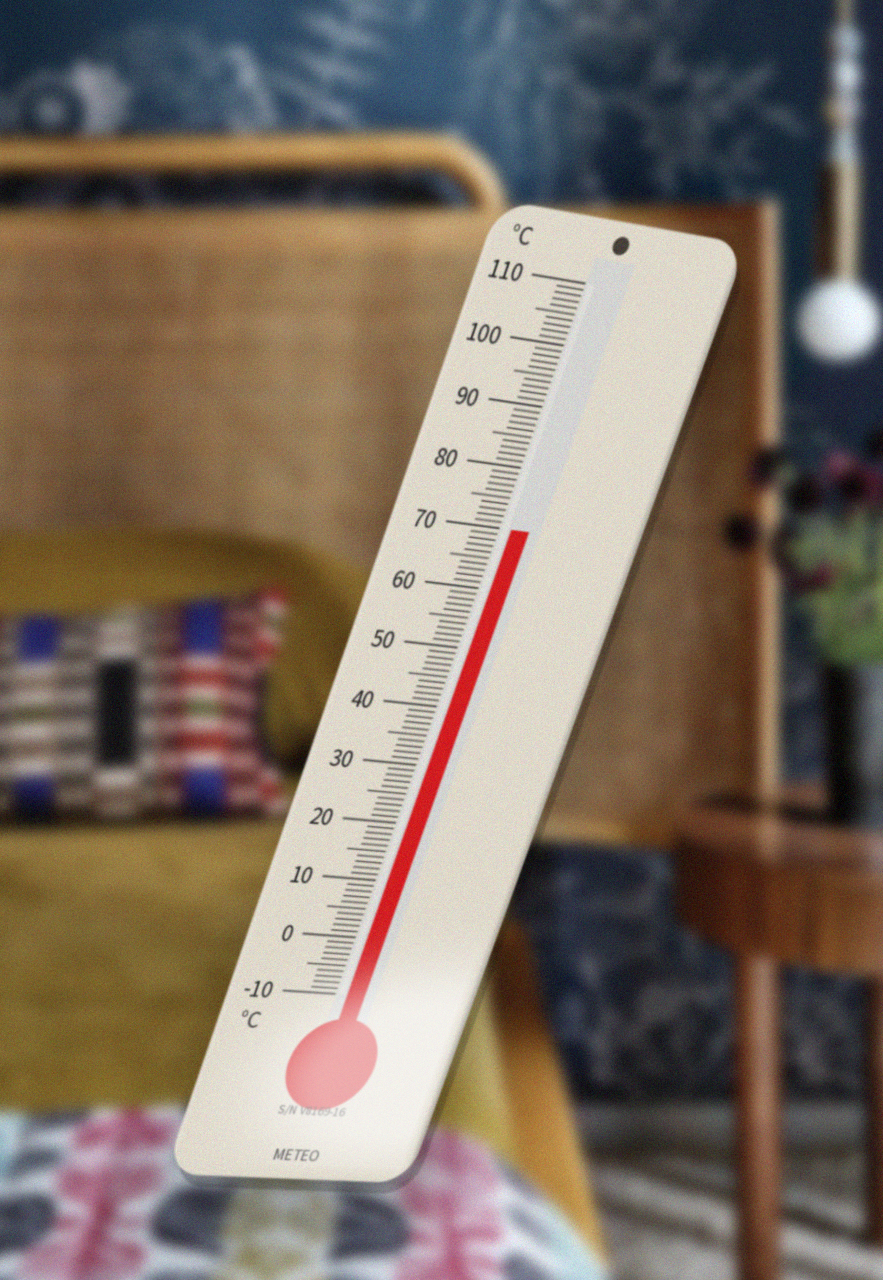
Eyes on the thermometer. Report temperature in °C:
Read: 70 °C
